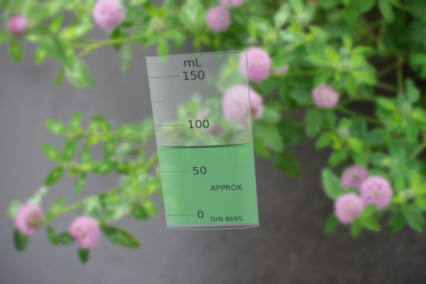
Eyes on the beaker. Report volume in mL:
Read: 75 mL
